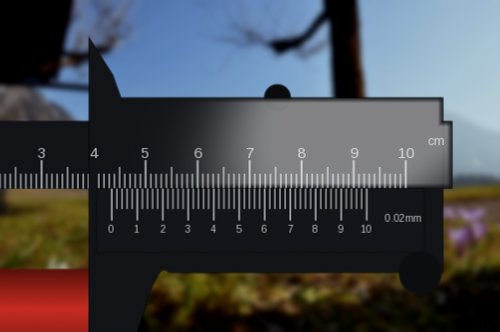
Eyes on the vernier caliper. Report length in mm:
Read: 43.5 mm
